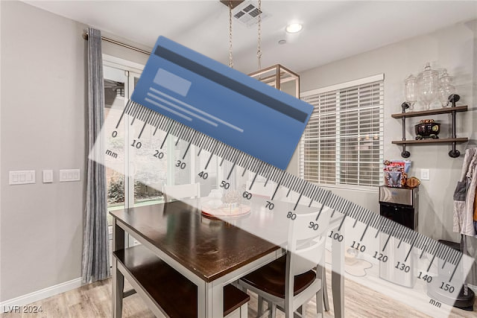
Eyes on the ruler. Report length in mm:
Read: 70 mm
